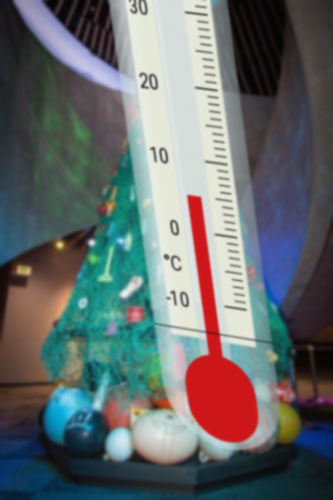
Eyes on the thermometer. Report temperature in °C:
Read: 5 °C
